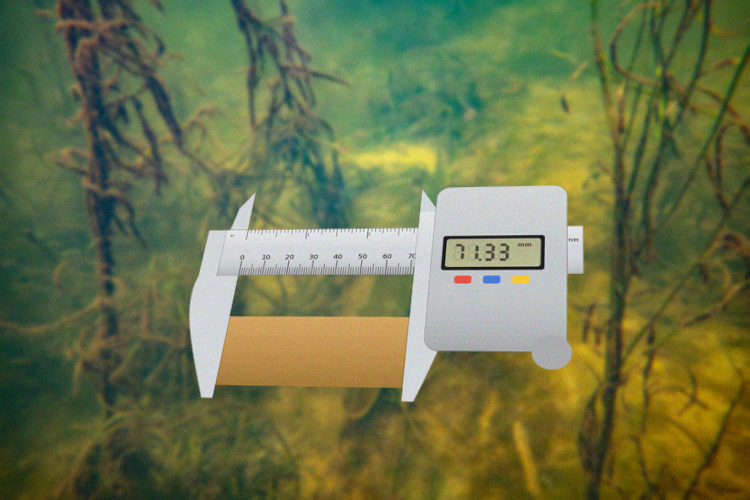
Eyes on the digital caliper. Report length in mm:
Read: 71.33 mm
